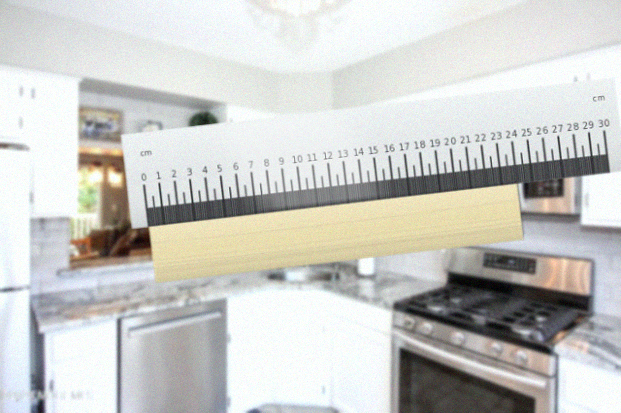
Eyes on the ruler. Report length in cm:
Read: 24 cm
